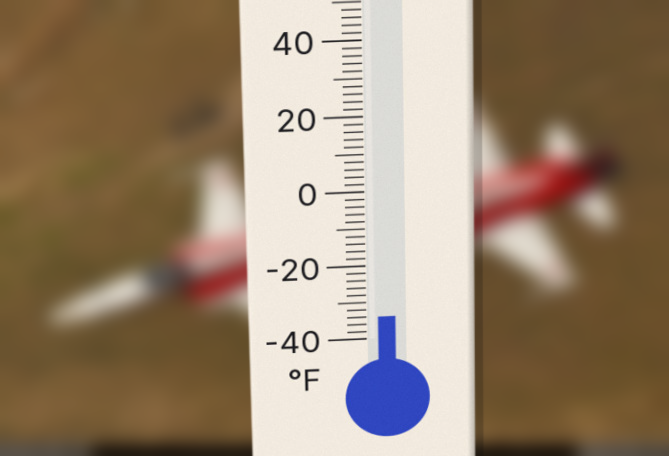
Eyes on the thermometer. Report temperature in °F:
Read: -34 °F
